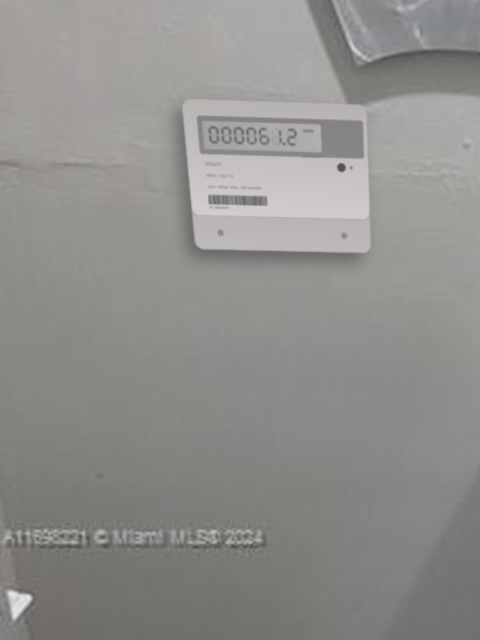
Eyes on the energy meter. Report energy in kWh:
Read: 61.2 kWh
